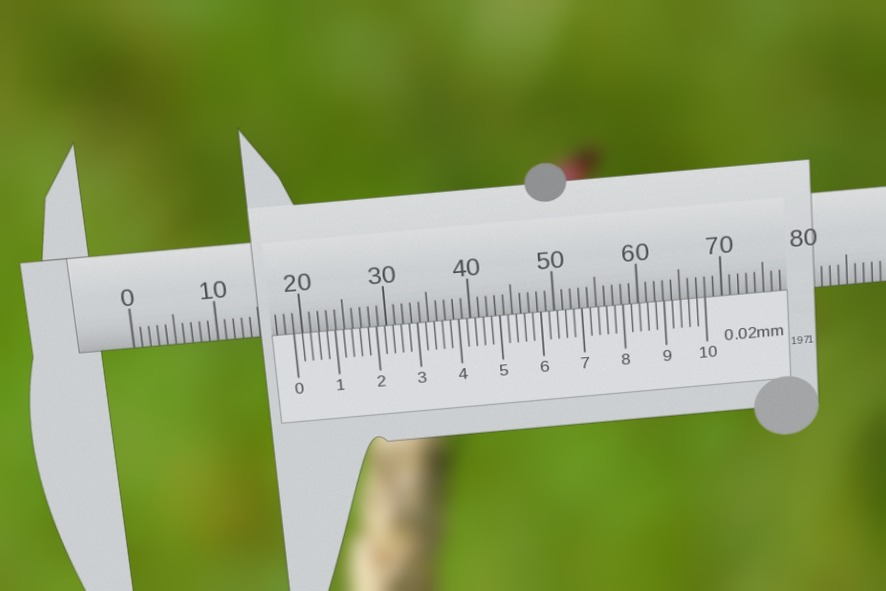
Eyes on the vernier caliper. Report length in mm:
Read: 19.0 mm
